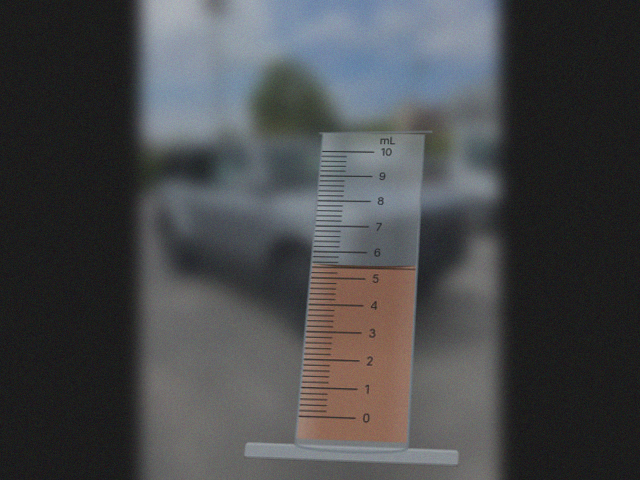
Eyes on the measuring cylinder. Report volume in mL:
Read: 5.4 mL
